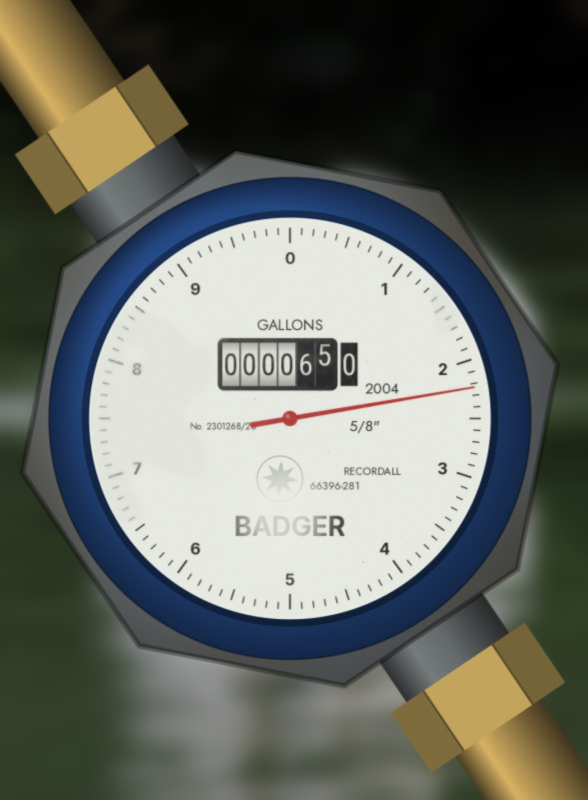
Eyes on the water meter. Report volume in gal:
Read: 652.2 gal
